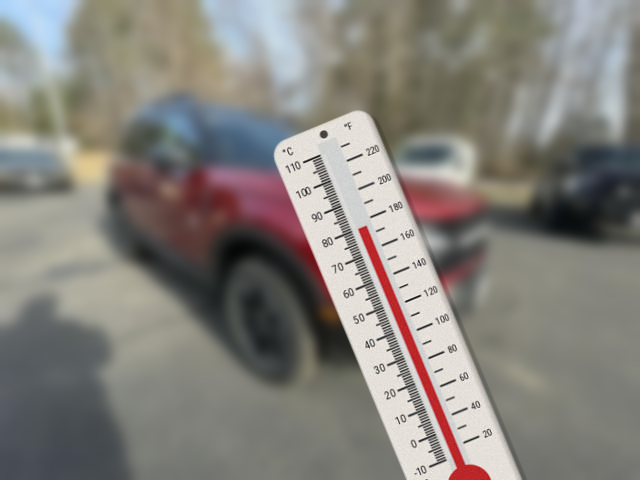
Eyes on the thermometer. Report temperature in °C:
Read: 80 °C
